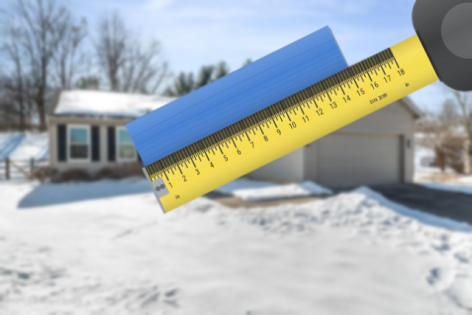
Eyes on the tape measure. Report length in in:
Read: 15 in
